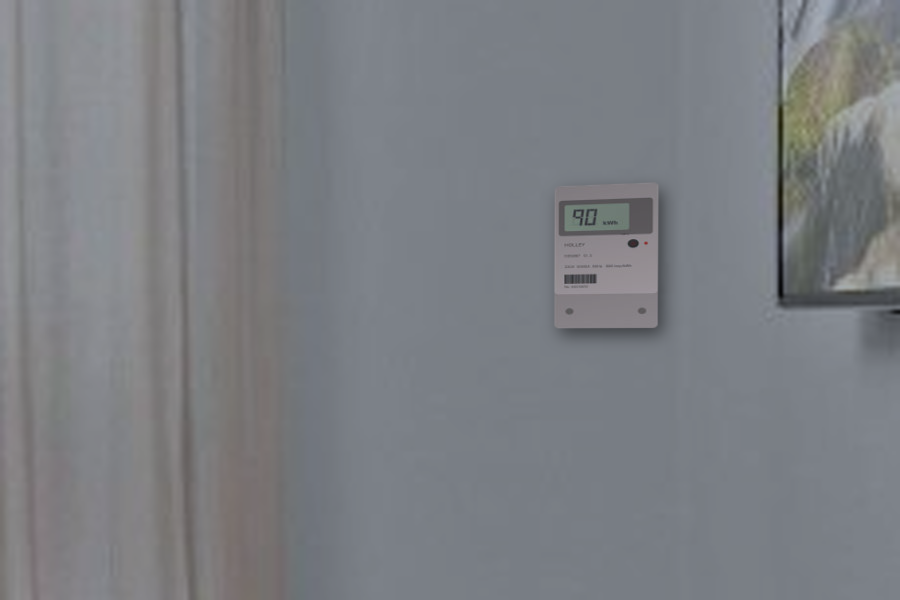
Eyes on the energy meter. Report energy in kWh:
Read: 90 kWh
